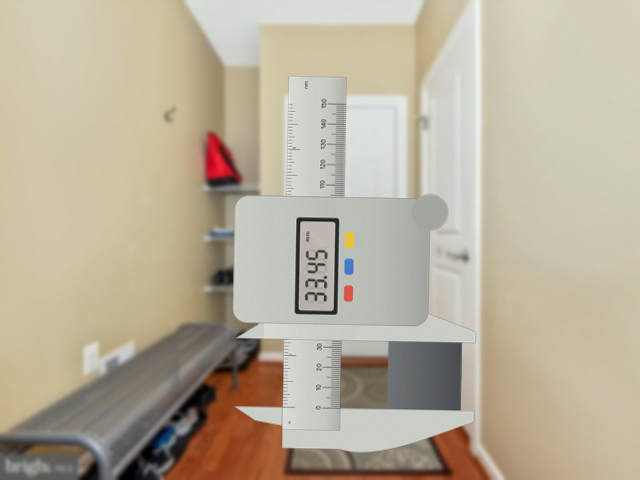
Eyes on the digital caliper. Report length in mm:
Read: 33.45 mm
